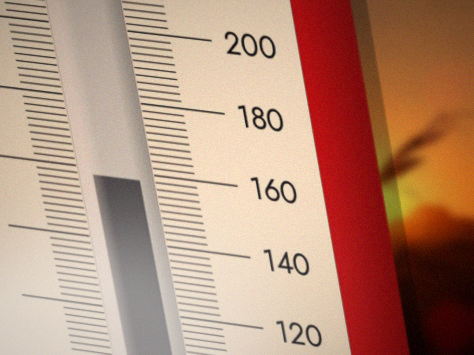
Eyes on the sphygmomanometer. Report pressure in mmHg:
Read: 158 mmHg
